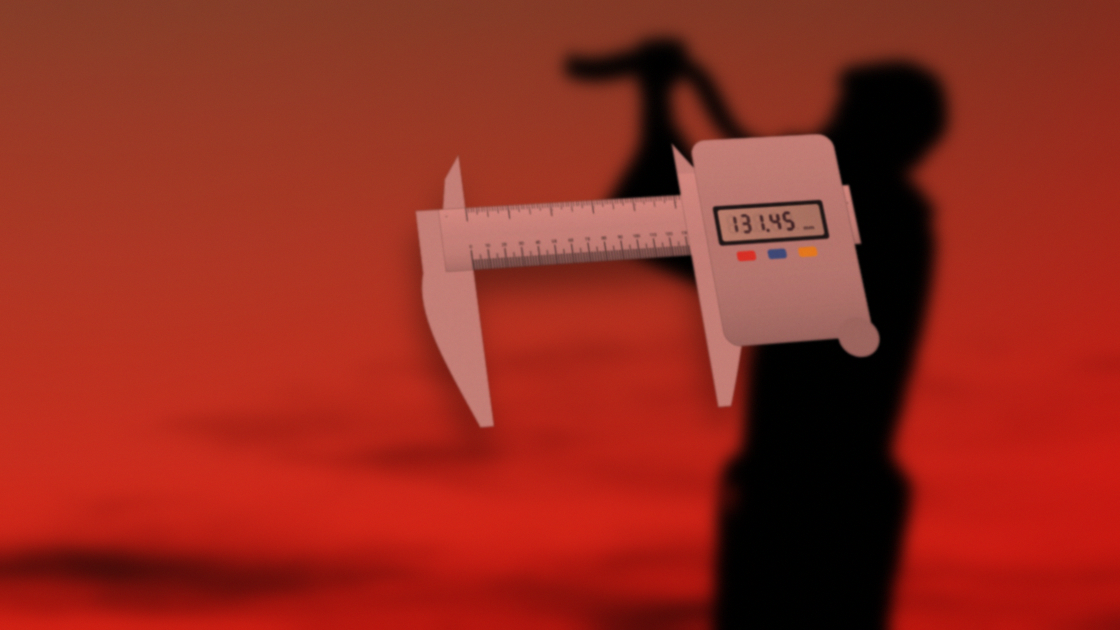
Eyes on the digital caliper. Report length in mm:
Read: 131.45 mm
